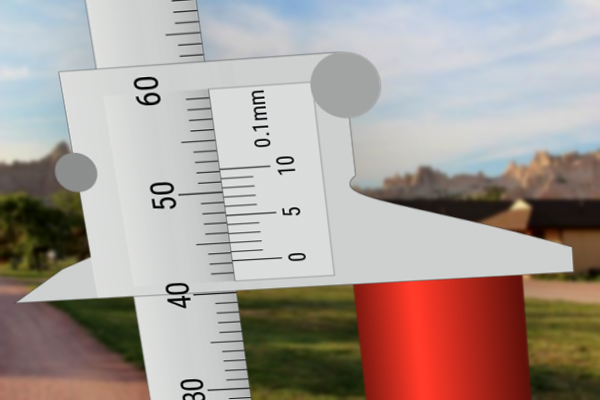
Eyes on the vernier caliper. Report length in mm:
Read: 43.2 mm
